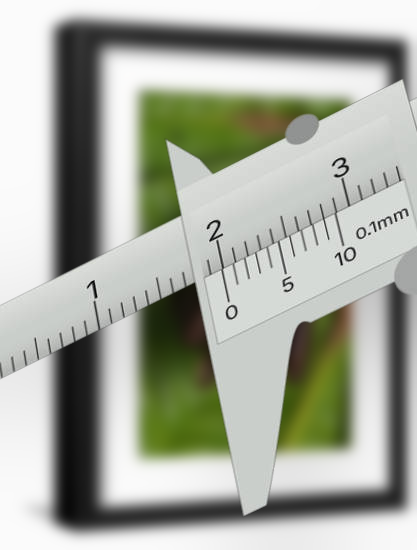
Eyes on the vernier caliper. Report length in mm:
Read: 19.9 mm
